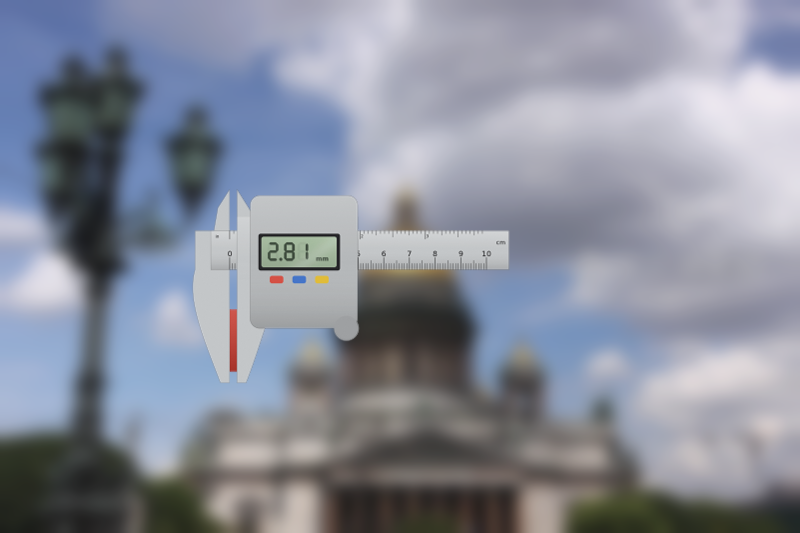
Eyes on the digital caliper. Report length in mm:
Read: 2.81 mm
